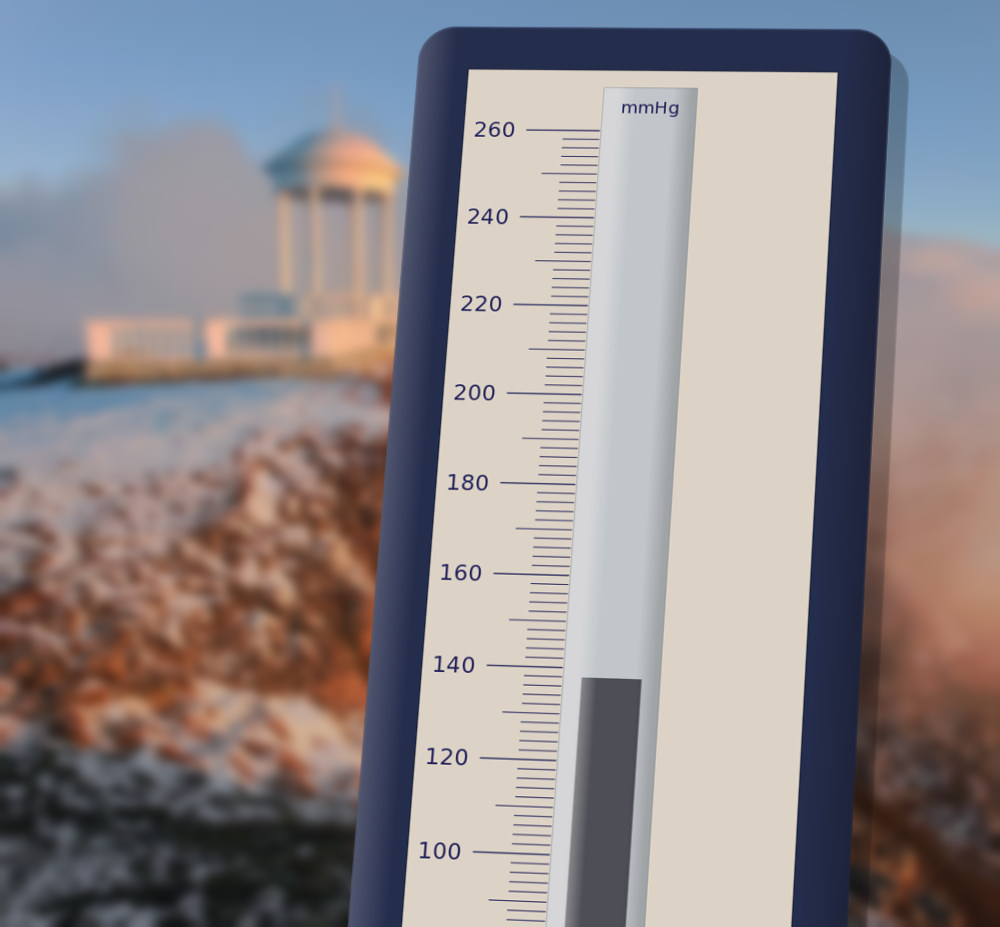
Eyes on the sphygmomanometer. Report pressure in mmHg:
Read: 138 mmHg
